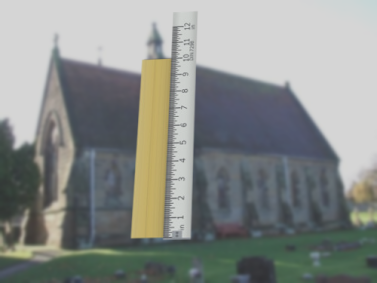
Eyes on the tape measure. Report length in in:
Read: 10 in
